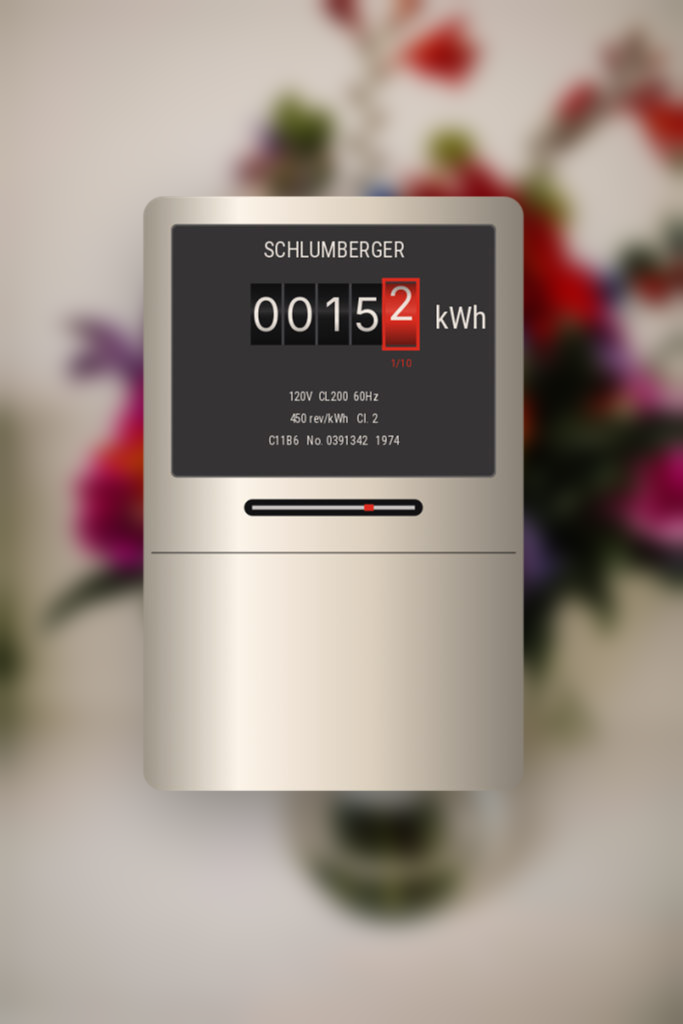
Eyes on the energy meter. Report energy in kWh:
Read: 15.2 kWh
